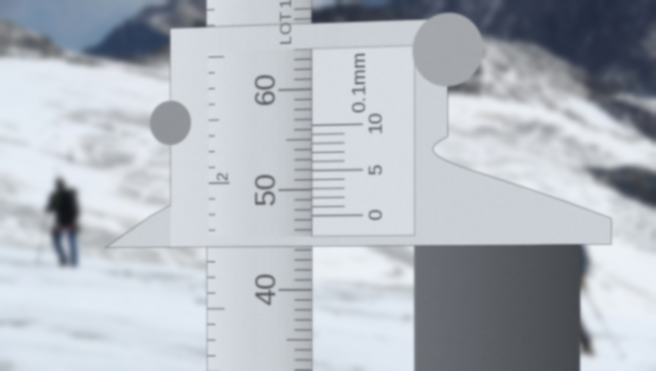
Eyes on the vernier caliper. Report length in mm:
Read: 47.4 mm
